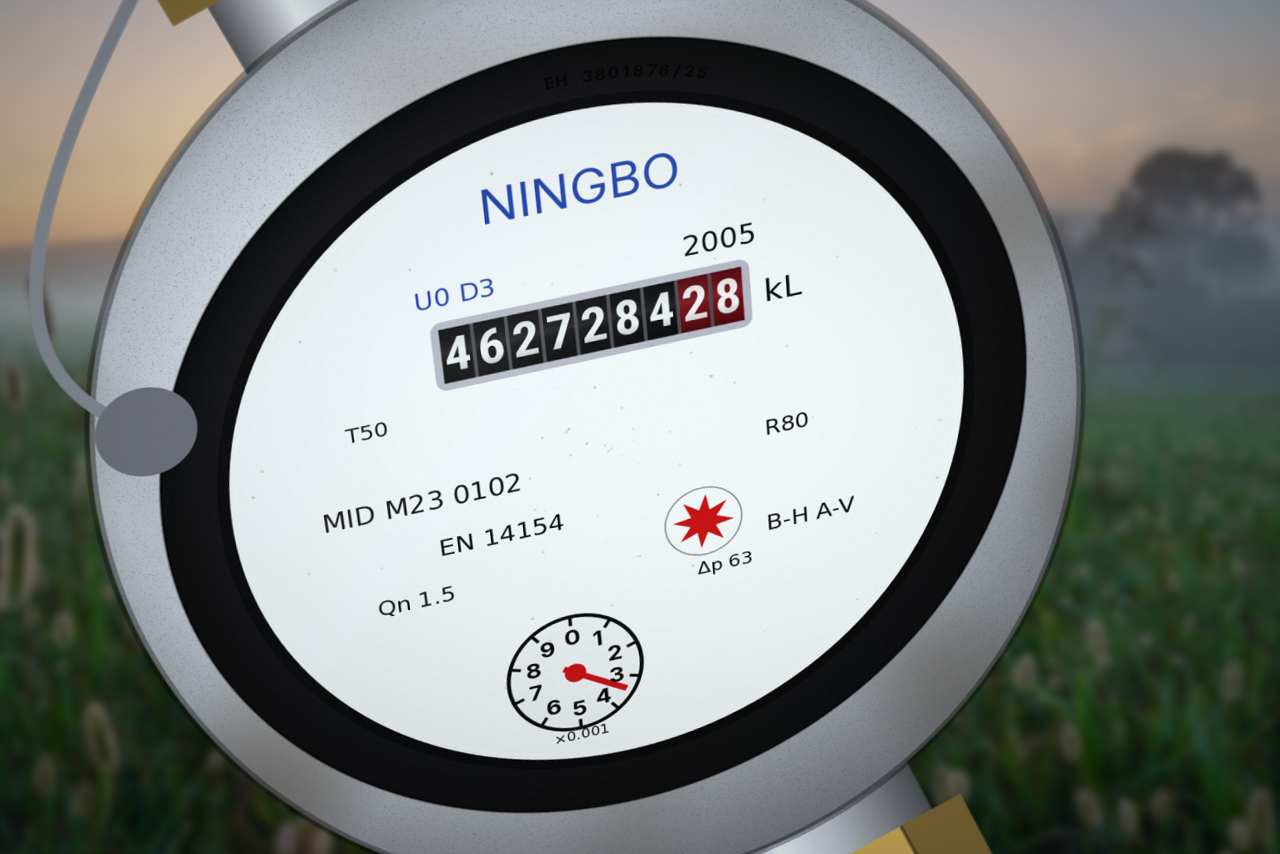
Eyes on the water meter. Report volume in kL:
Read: 4627284.283 kL
